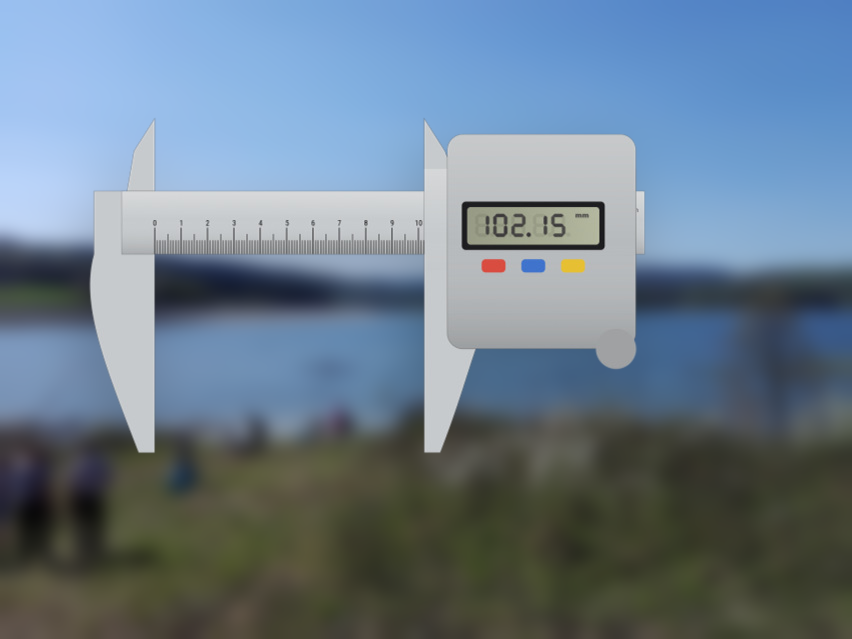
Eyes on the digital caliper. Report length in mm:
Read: 102.15 mm
